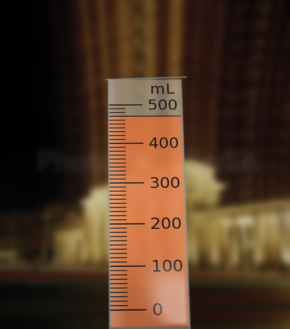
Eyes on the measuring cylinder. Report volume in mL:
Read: 470 mL
